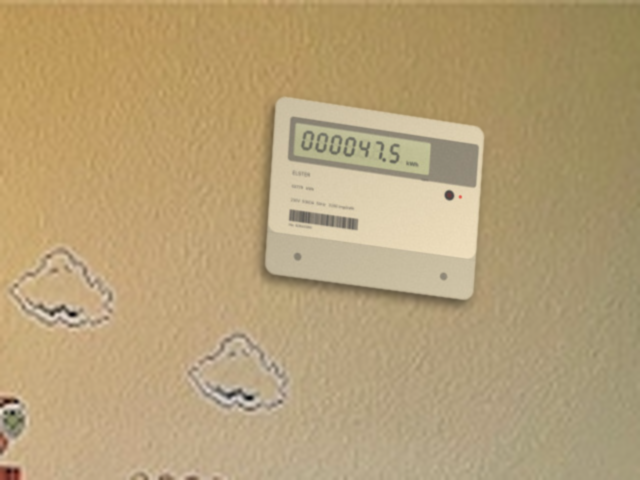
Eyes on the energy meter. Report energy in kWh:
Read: 47.5 kWh
